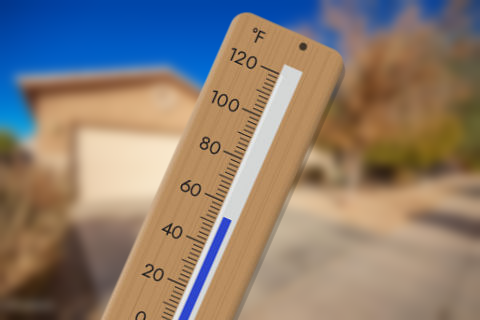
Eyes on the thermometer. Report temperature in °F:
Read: 54 °F
